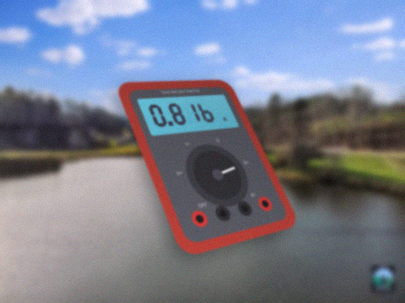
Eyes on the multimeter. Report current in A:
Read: 0.816 A
